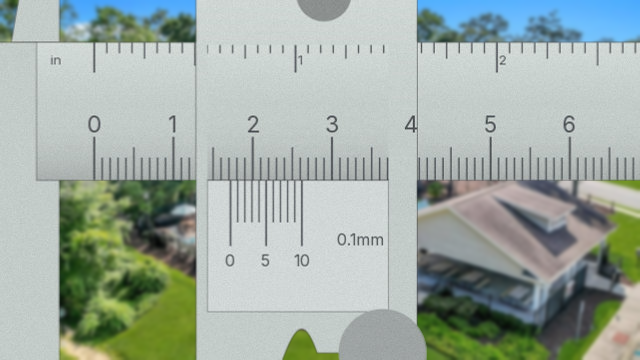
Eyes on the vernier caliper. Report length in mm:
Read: 17.2 mm
